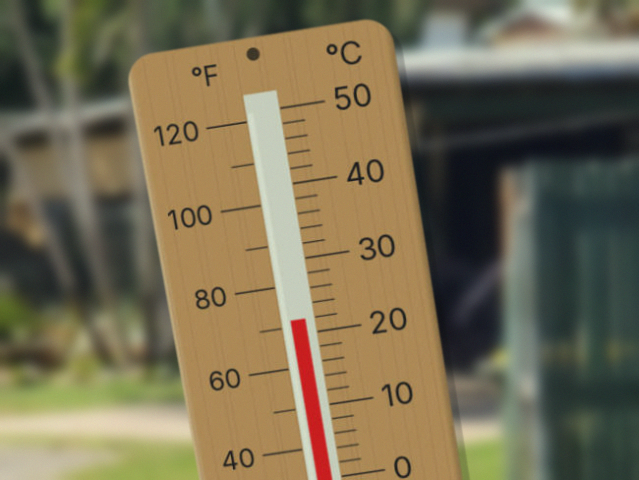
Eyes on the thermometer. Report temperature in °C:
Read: 22 °C
